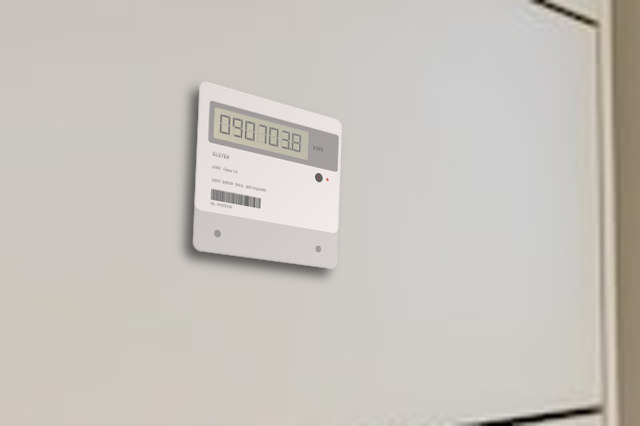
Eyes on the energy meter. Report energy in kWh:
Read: 90703.8 kWh
